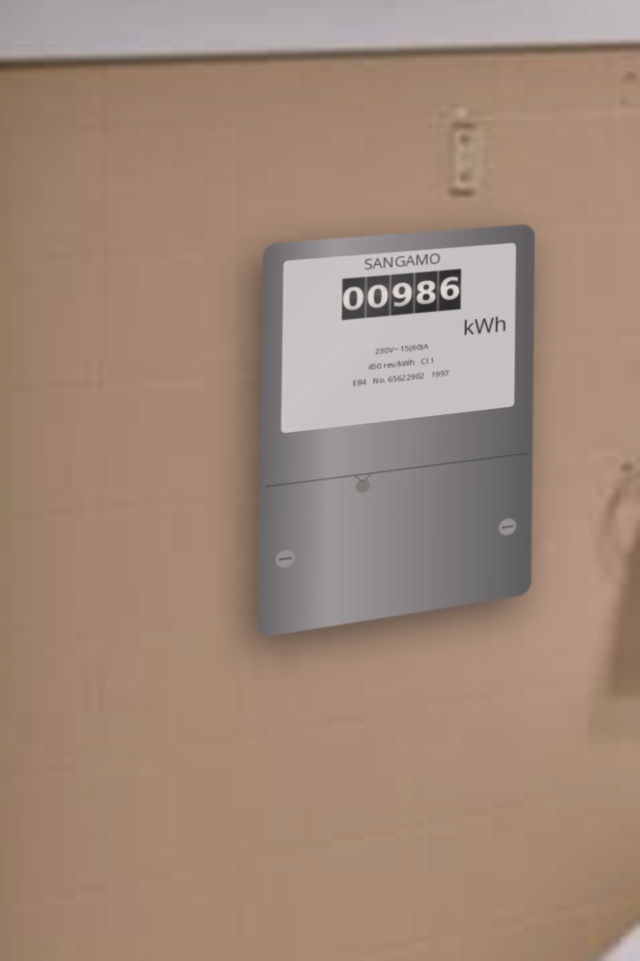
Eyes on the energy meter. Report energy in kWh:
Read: 986 kWh
